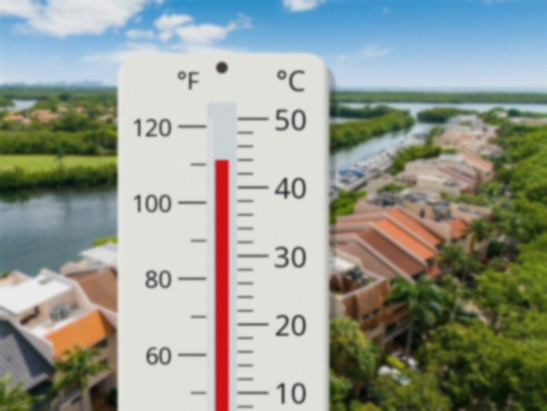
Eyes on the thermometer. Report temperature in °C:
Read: 44 °C
